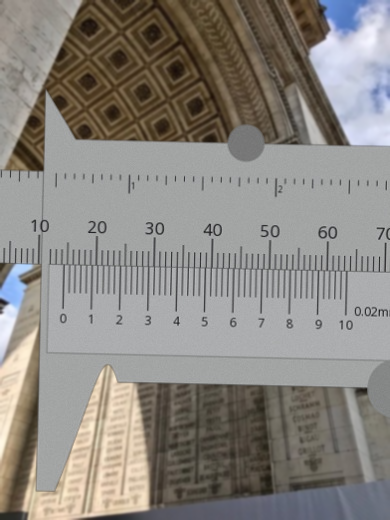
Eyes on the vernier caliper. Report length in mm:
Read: 14.4 mm
